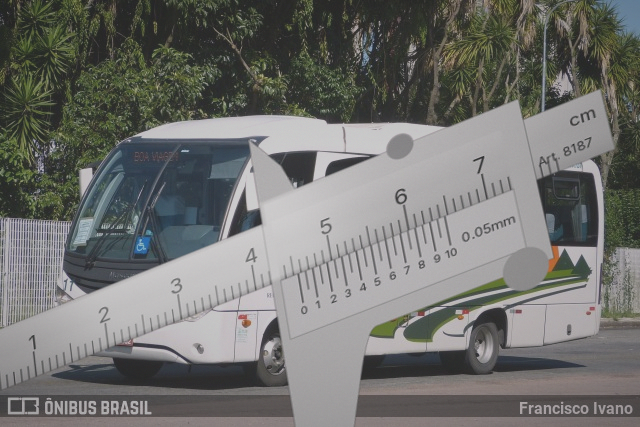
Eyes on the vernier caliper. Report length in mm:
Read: 45.6 mm
